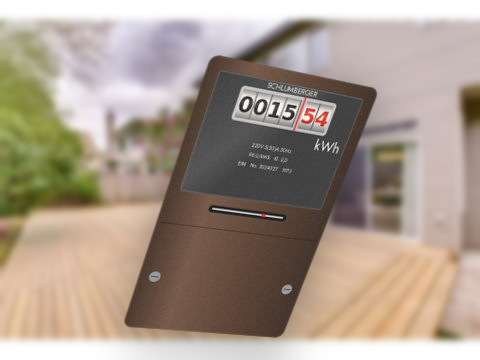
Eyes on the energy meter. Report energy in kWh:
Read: 15.54 kWh
